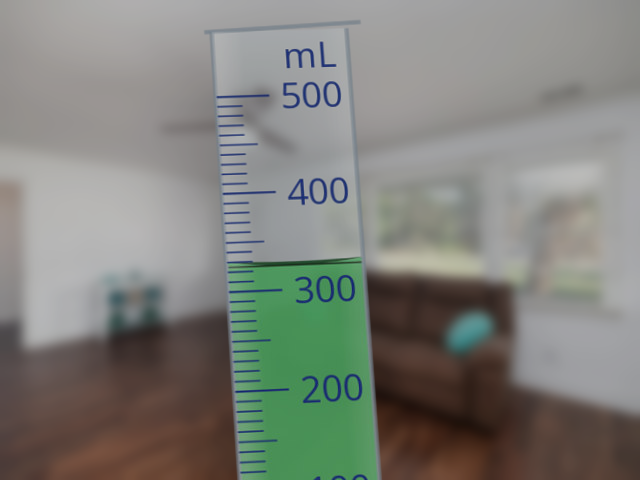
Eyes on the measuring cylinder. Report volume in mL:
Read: 325 mL
